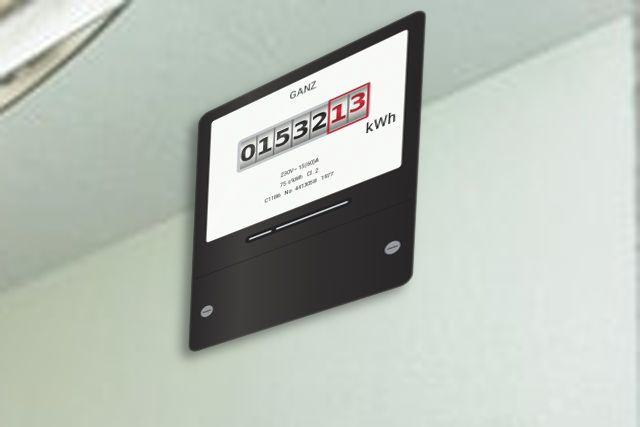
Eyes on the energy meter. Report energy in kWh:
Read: 1532.13 kWh
